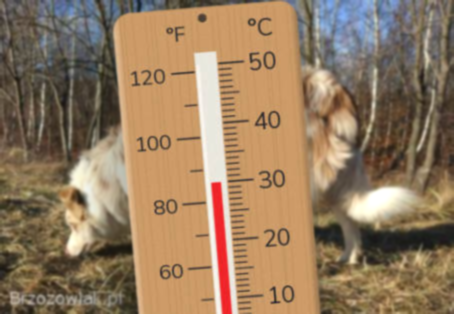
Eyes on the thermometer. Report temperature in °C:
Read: 30 °C
